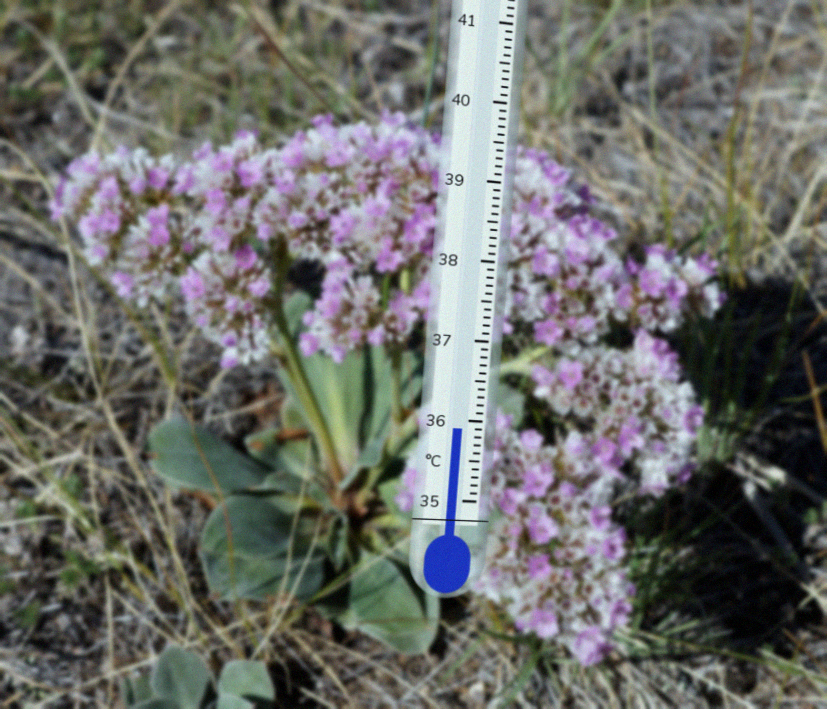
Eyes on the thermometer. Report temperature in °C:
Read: 35.9 °C
